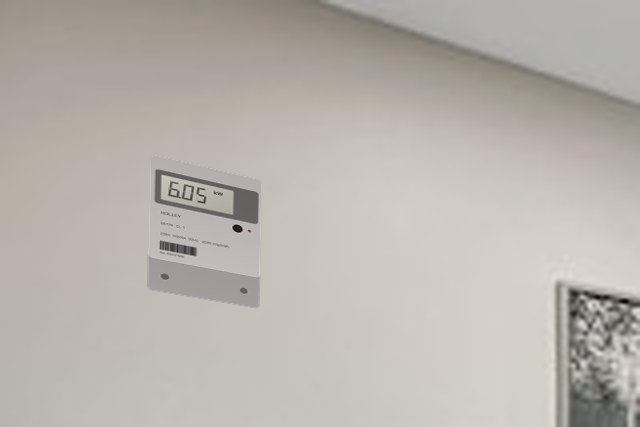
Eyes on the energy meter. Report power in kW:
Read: 6.05 kW
